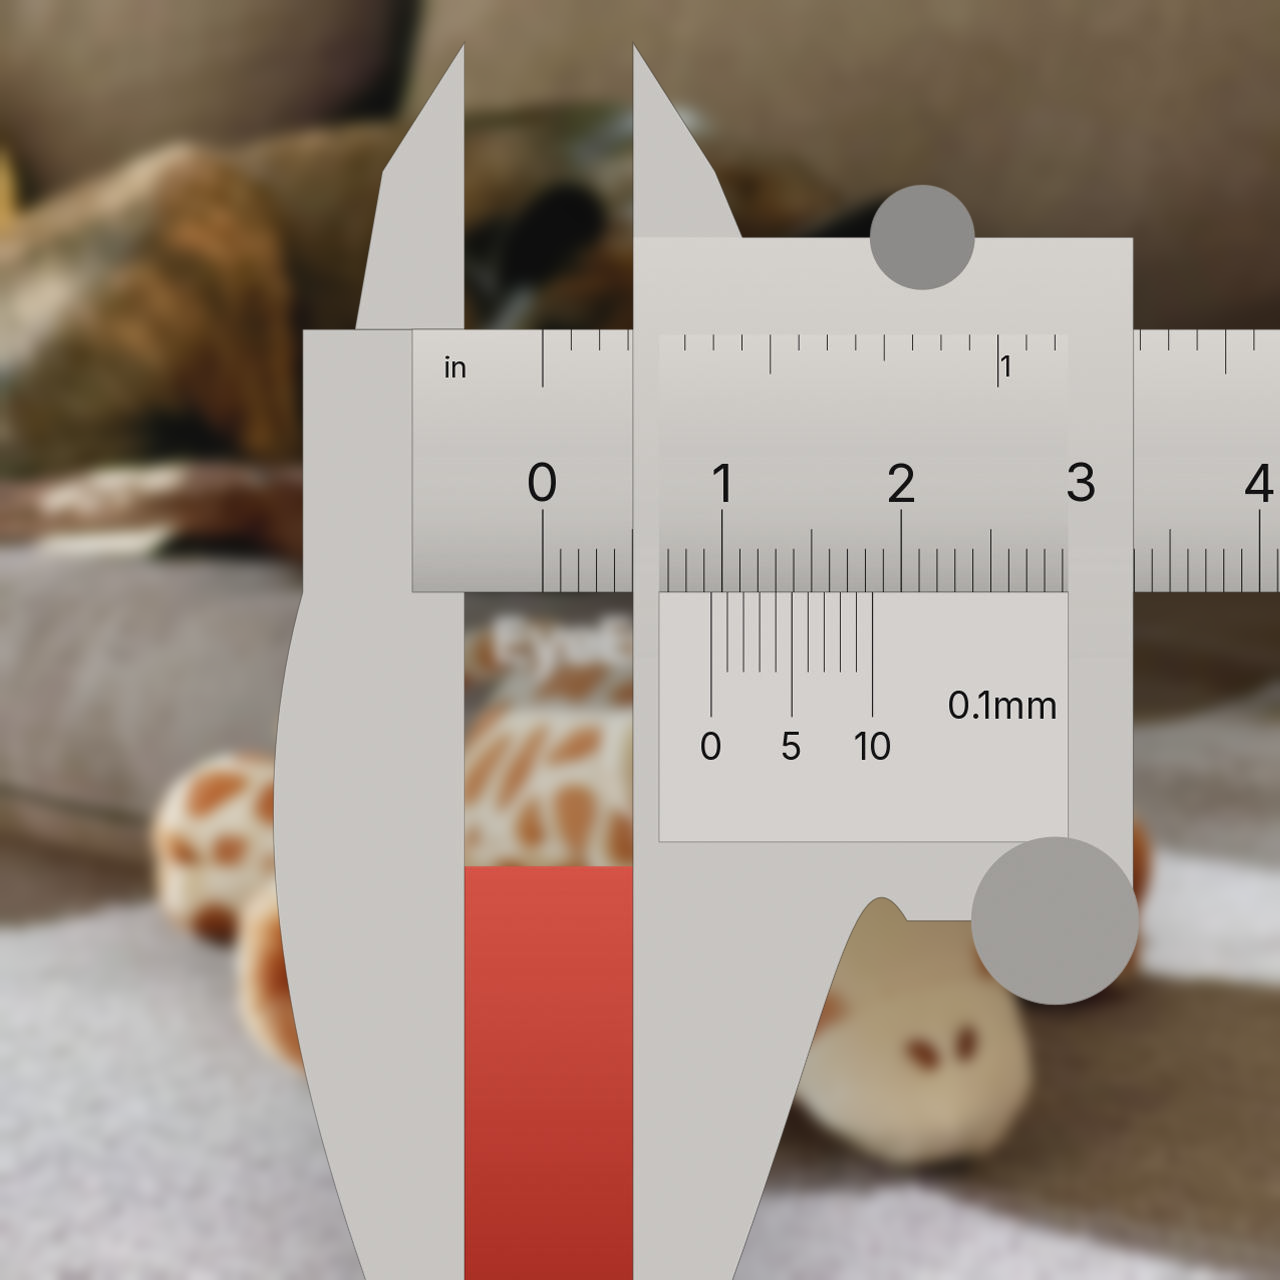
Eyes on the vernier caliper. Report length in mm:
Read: 9.4 mm
